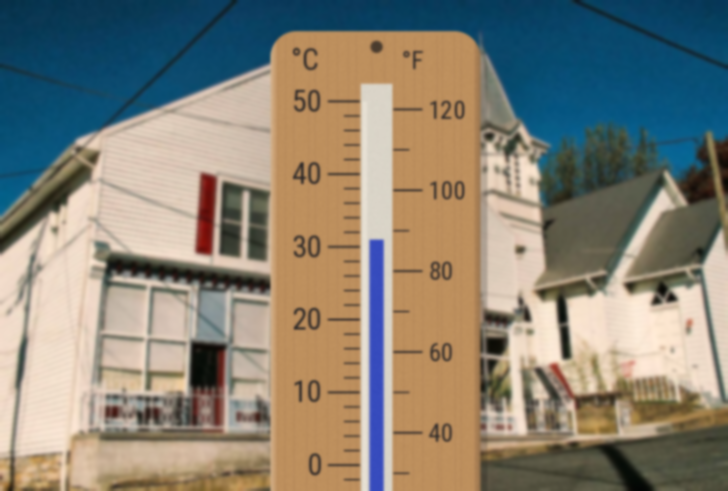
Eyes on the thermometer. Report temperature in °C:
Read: 31 °C
